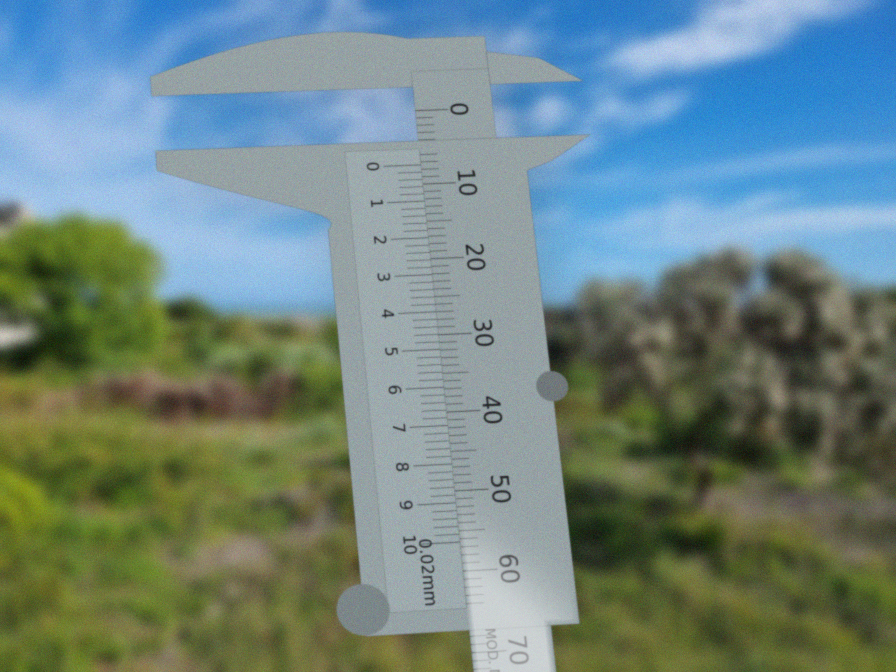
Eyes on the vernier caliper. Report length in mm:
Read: 7.4 mm
